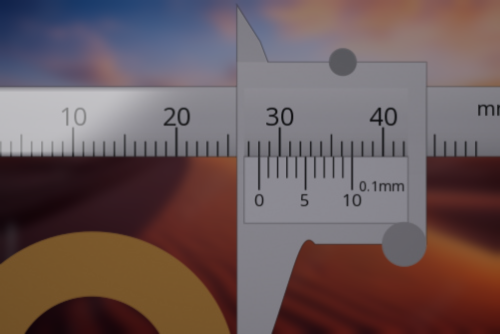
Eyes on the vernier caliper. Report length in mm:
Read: 28.0 mm
